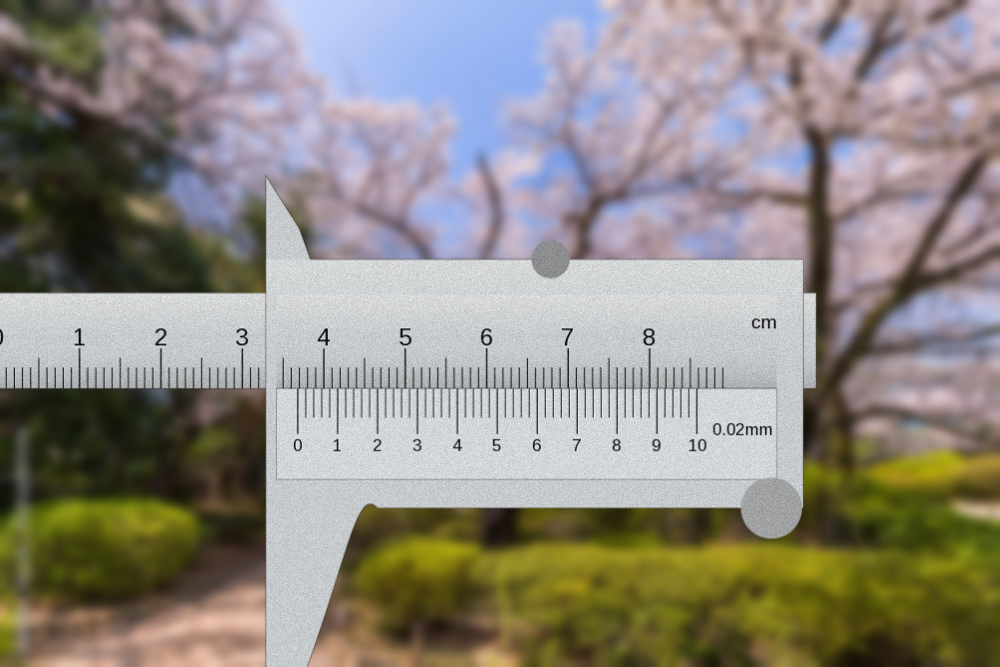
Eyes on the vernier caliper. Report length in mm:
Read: 36.8 mm
